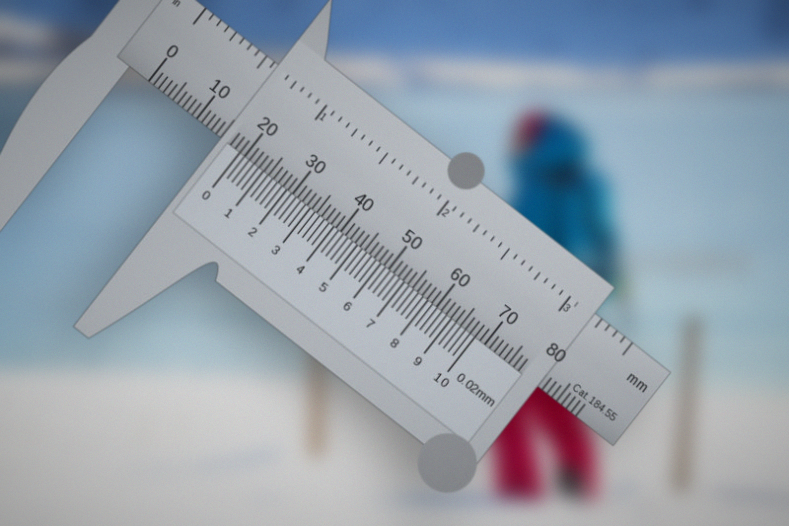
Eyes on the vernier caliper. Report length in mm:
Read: 19.0 mm
